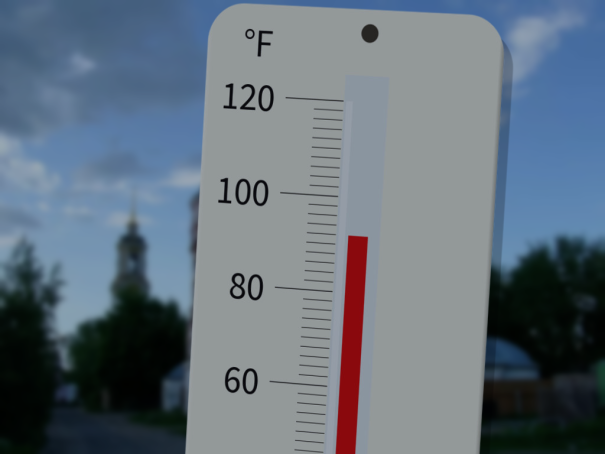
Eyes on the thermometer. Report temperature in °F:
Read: 92 °F
